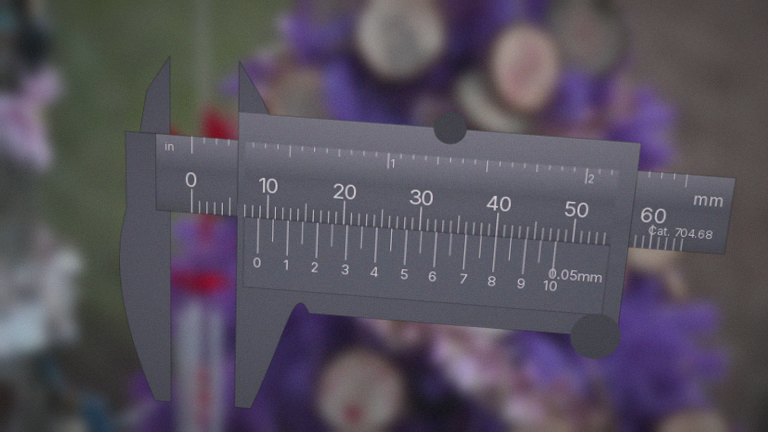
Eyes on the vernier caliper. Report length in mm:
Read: 8.8 mm
